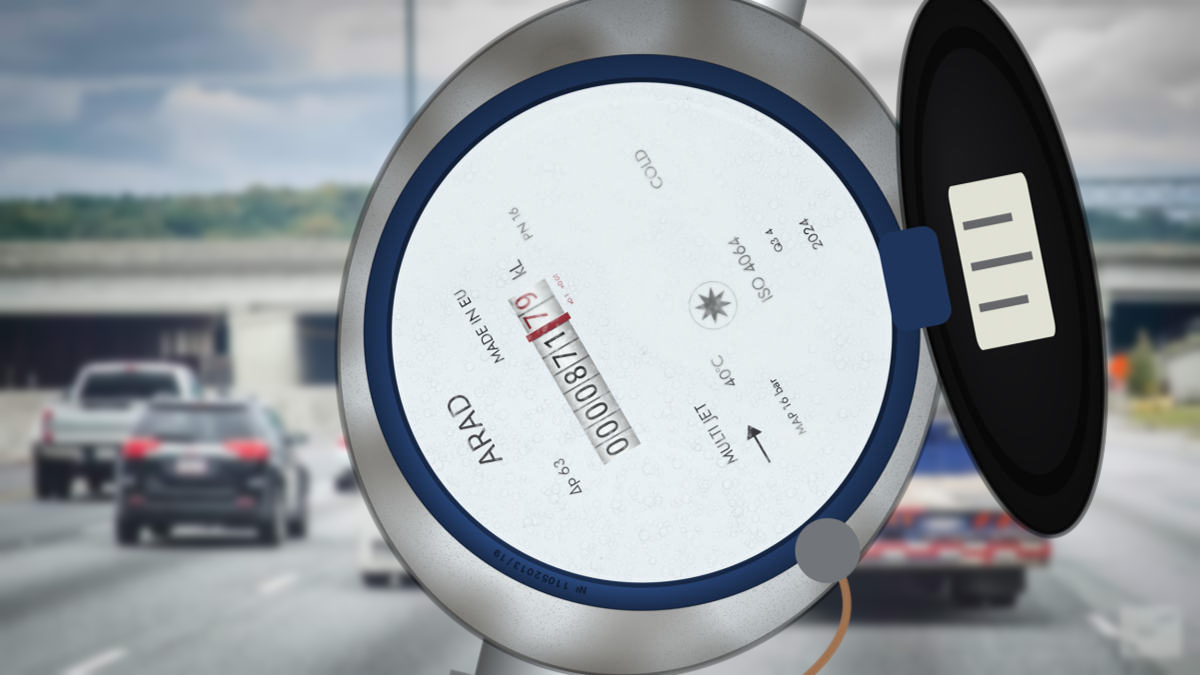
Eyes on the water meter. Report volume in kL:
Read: 871.79 kL
